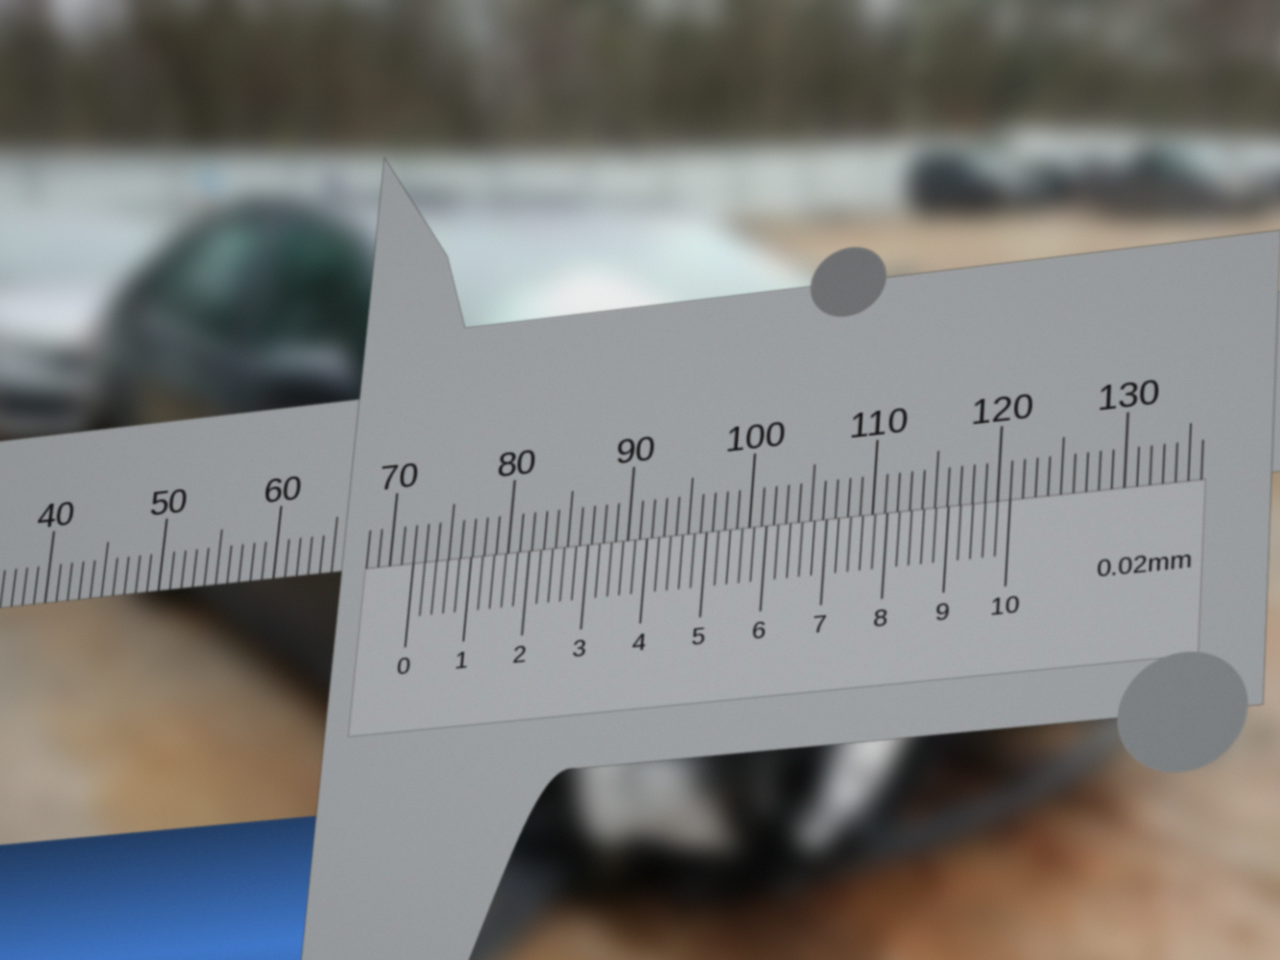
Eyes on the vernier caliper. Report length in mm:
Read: 72.0 mm
